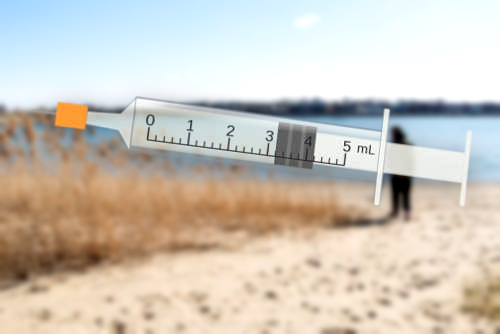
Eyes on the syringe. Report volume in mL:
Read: 3.2 mL
